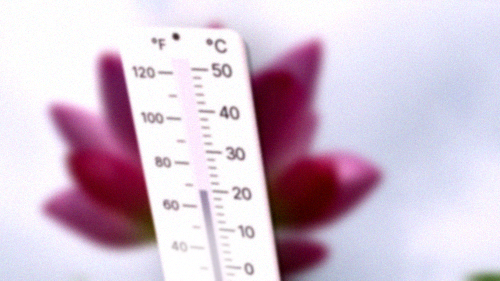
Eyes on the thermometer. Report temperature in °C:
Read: 20 °C
